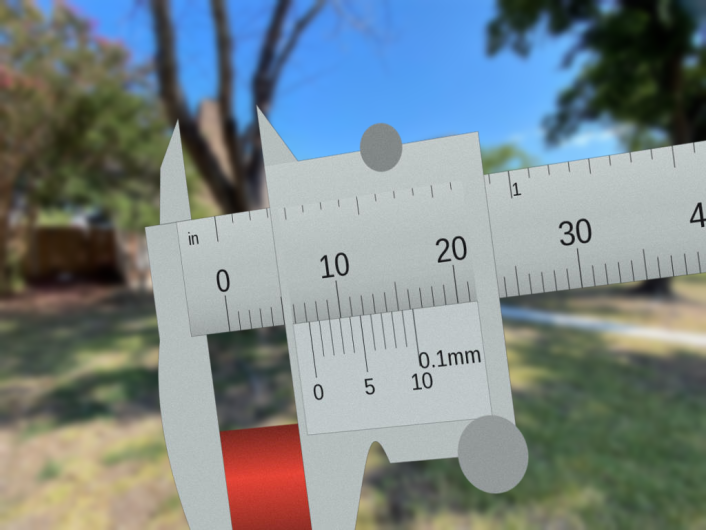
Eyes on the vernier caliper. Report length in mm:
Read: 7.2 mm
